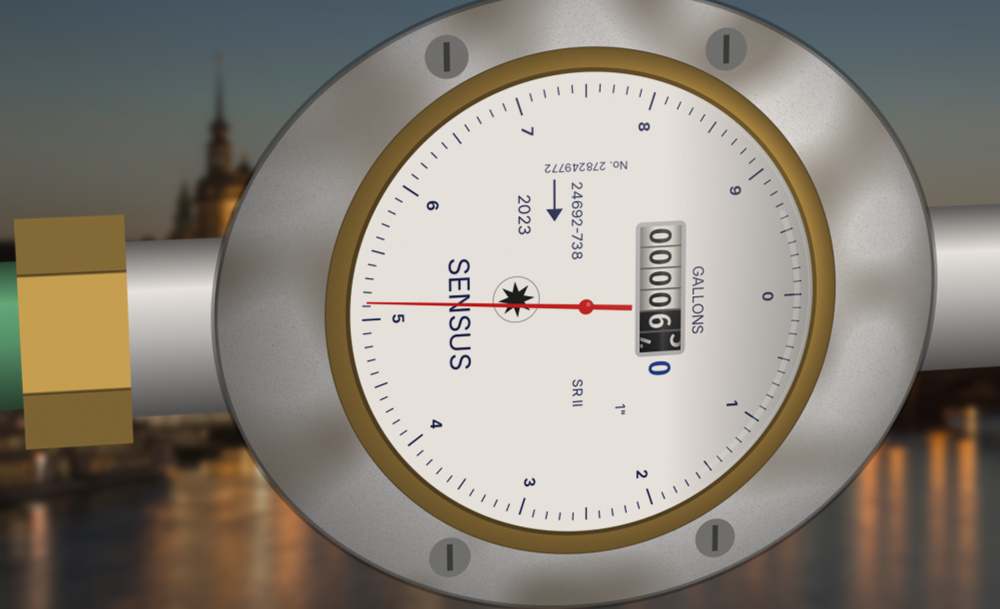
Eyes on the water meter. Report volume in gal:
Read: 635.1 gal
